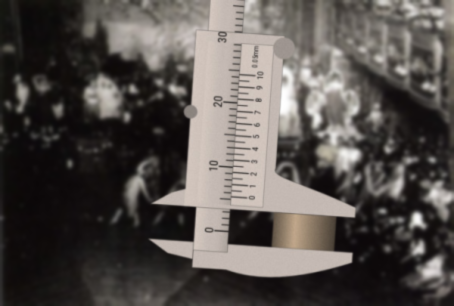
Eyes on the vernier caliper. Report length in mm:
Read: 5.4 mm
